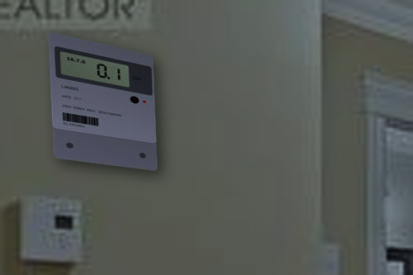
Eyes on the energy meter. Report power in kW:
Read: 0.1 kW
